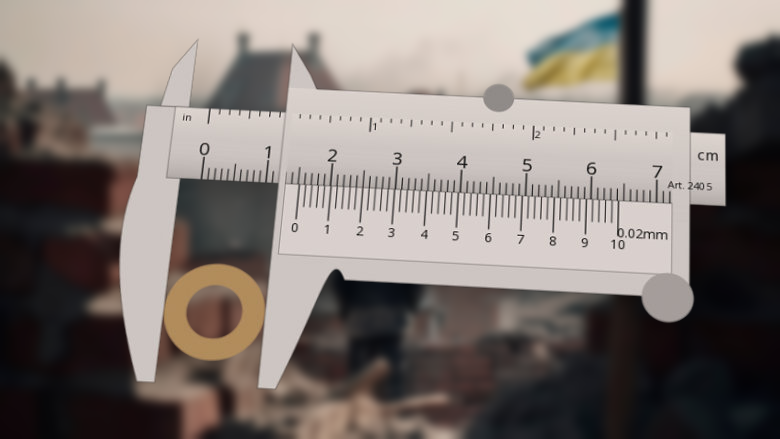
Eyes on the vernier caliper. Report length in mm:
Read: 15.2 mm
